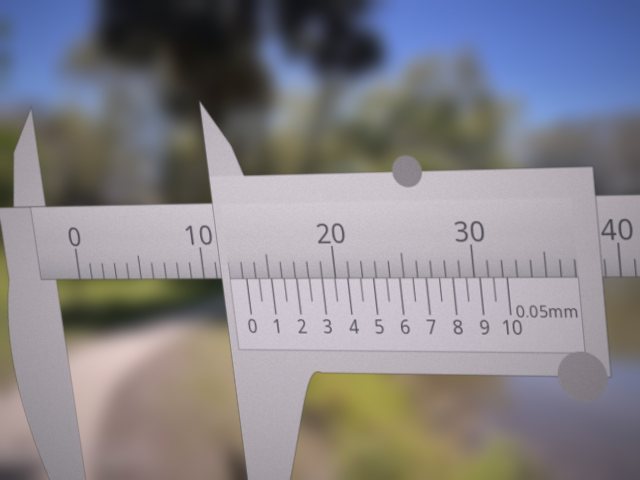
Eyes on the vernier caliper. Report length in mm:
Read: 13.3 mm
